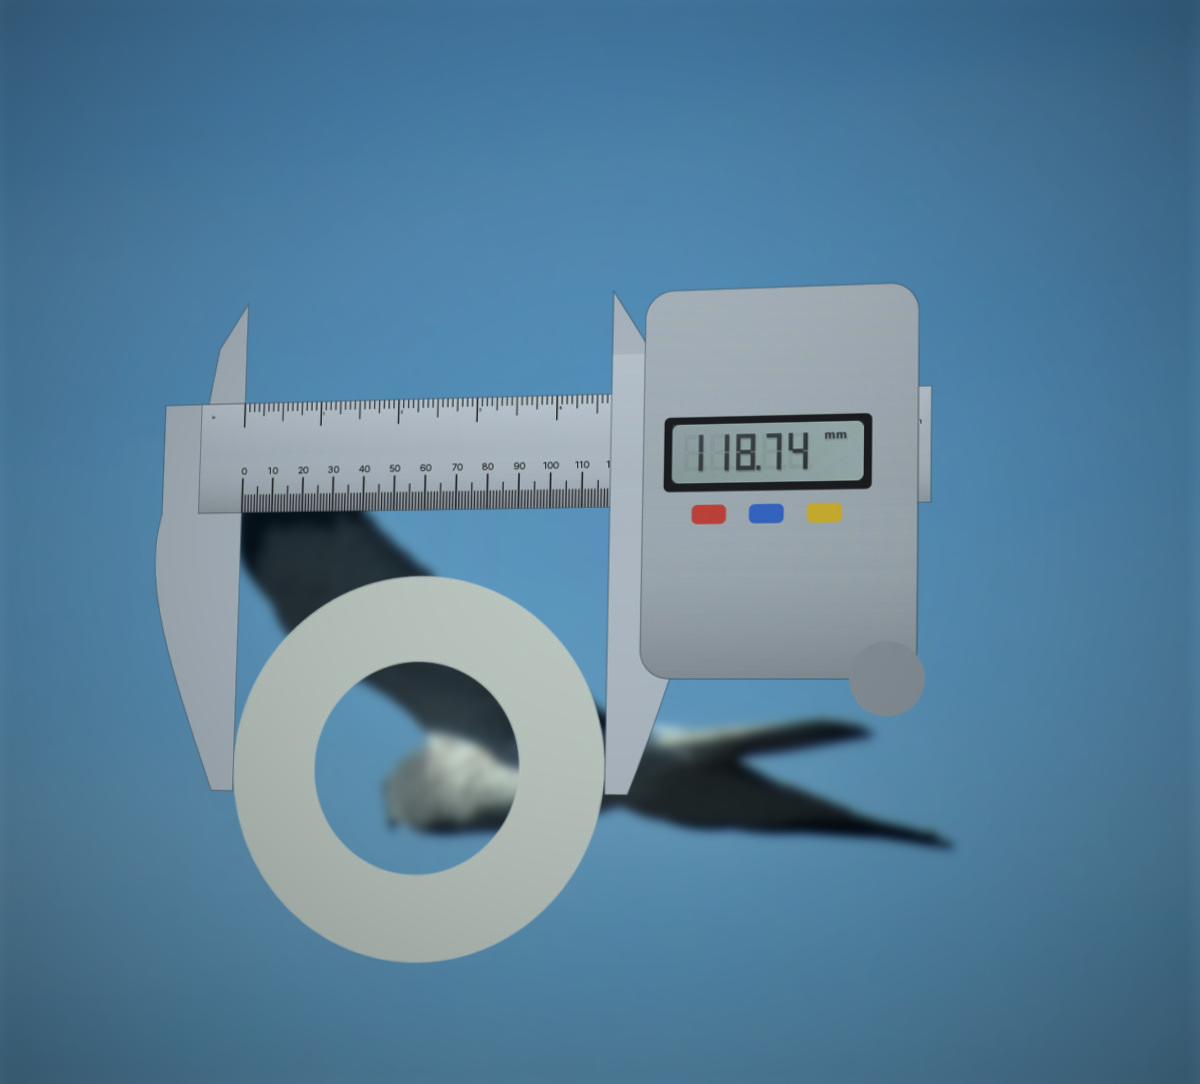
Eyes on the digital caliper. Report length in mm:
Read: 118.74 mm
